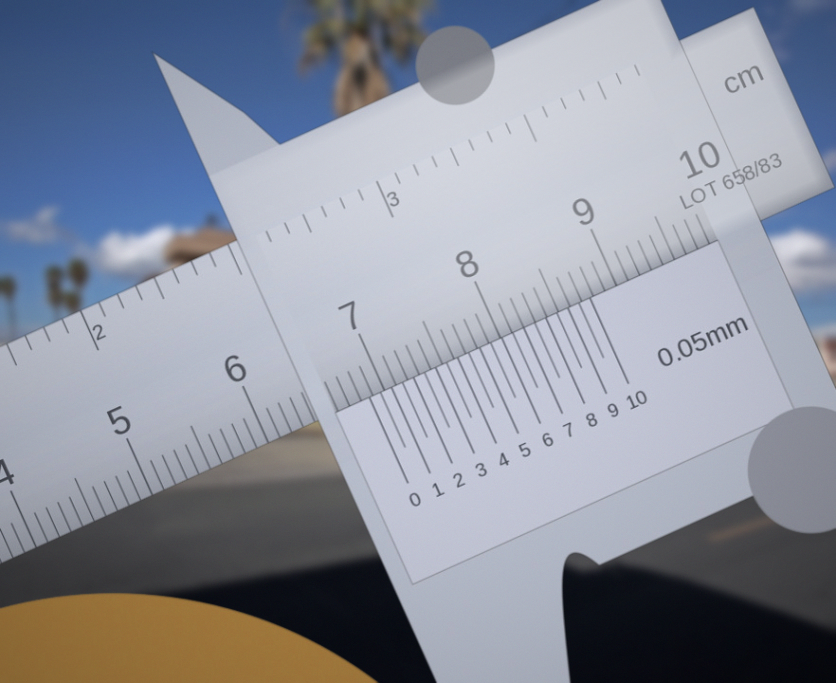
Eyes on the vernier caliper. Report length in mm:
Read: 68.7 mm
